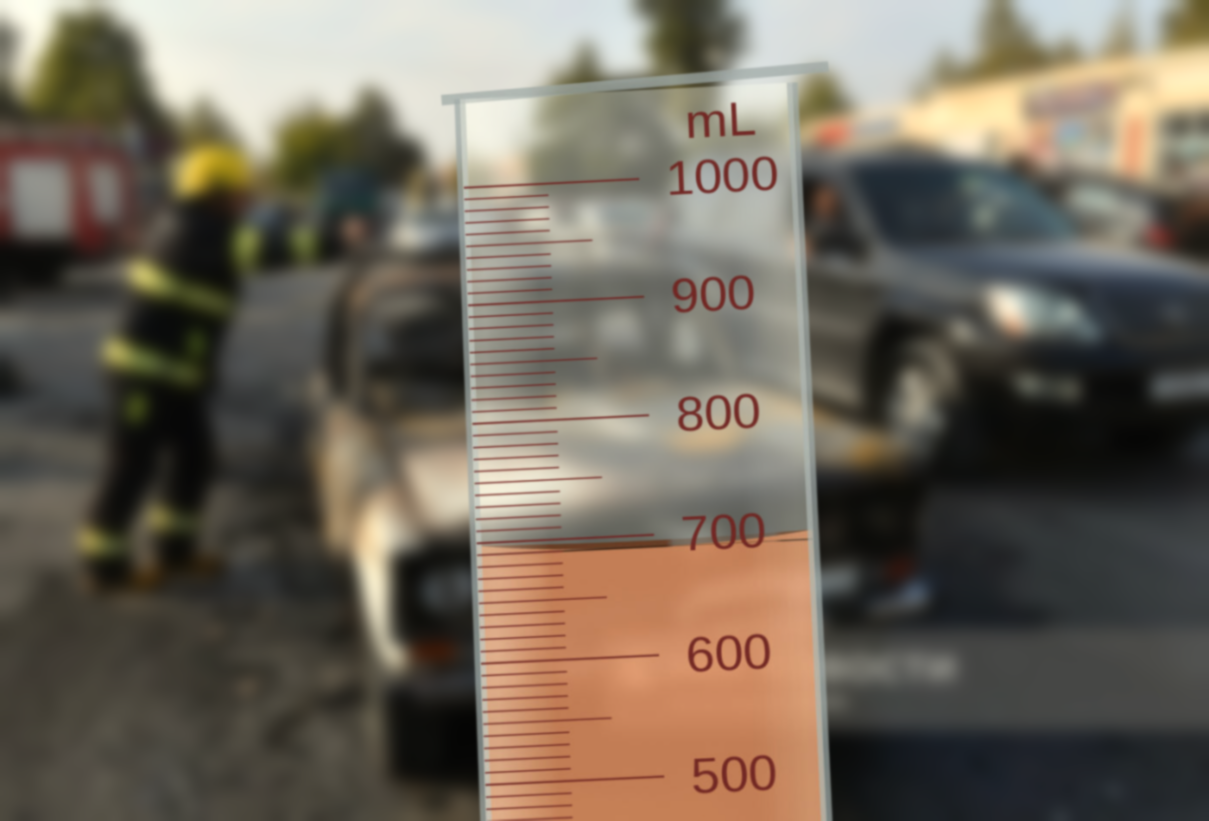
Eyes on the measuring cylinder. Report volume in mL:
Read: 690 mL
